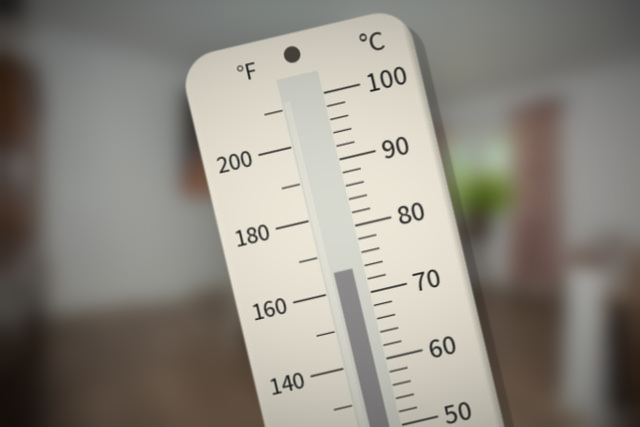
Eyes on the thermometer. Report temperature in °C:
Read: 74 °C
